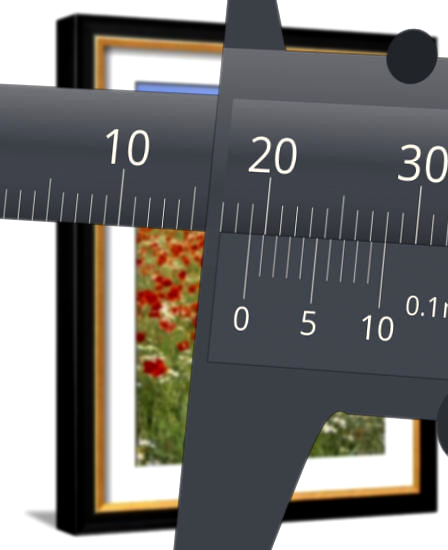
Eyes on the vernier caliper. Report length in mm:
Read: 19.0 mm
